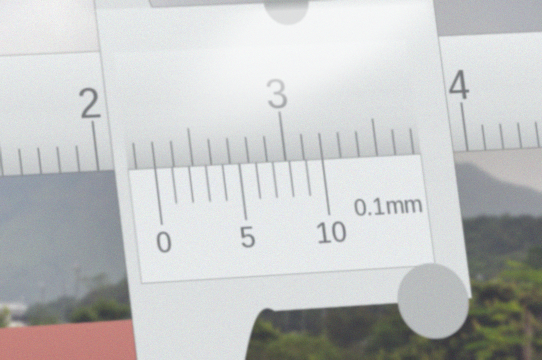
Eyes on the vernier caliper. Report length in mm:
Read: 23.0 mm
